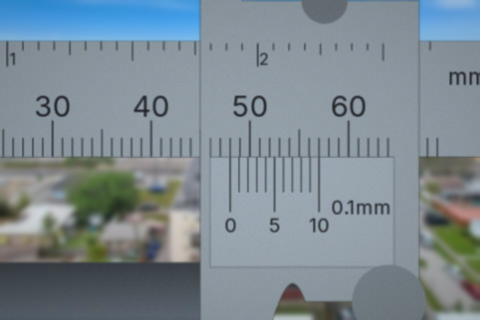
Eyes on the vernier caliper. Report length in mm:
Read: 48.0 mm
